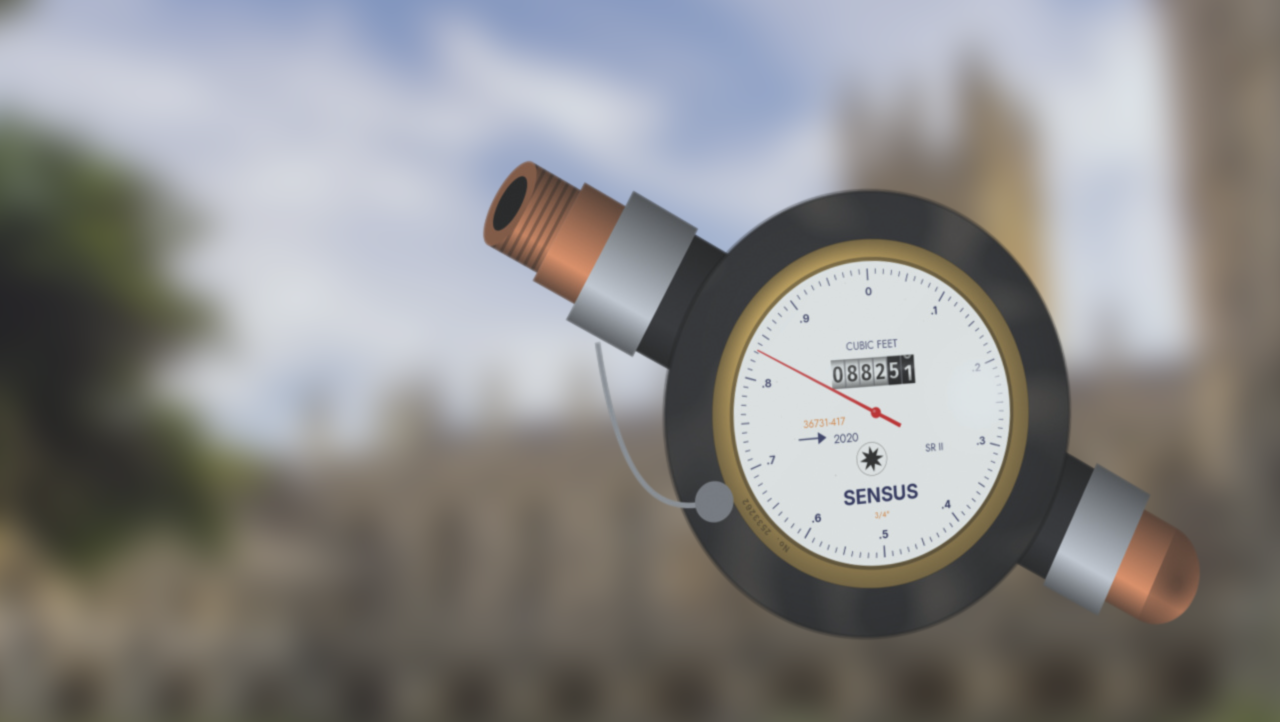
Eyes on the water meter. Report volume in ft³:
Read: 88250.83 ft³
